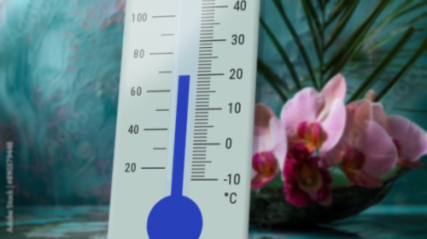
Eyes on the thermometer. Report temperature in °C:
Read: 20 °C
